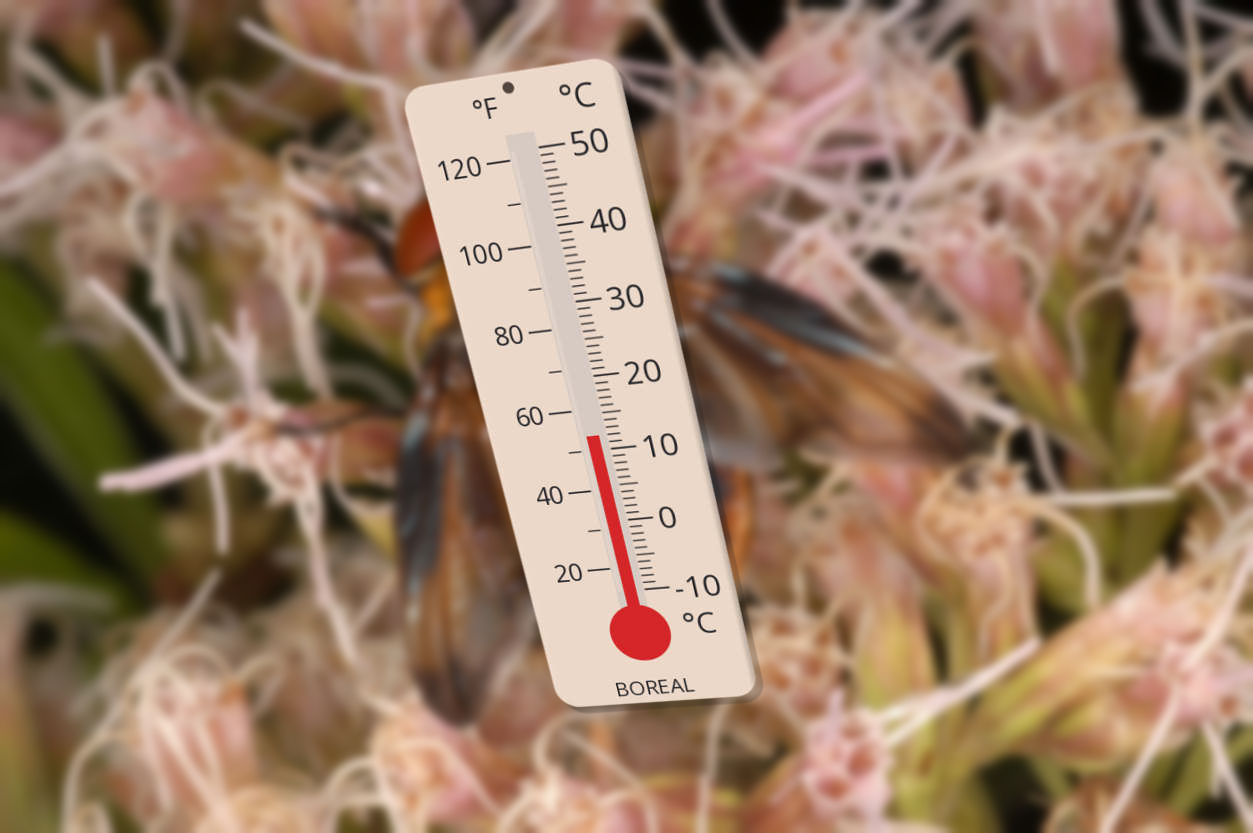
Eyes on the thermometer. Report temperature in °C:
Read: 12 °C
